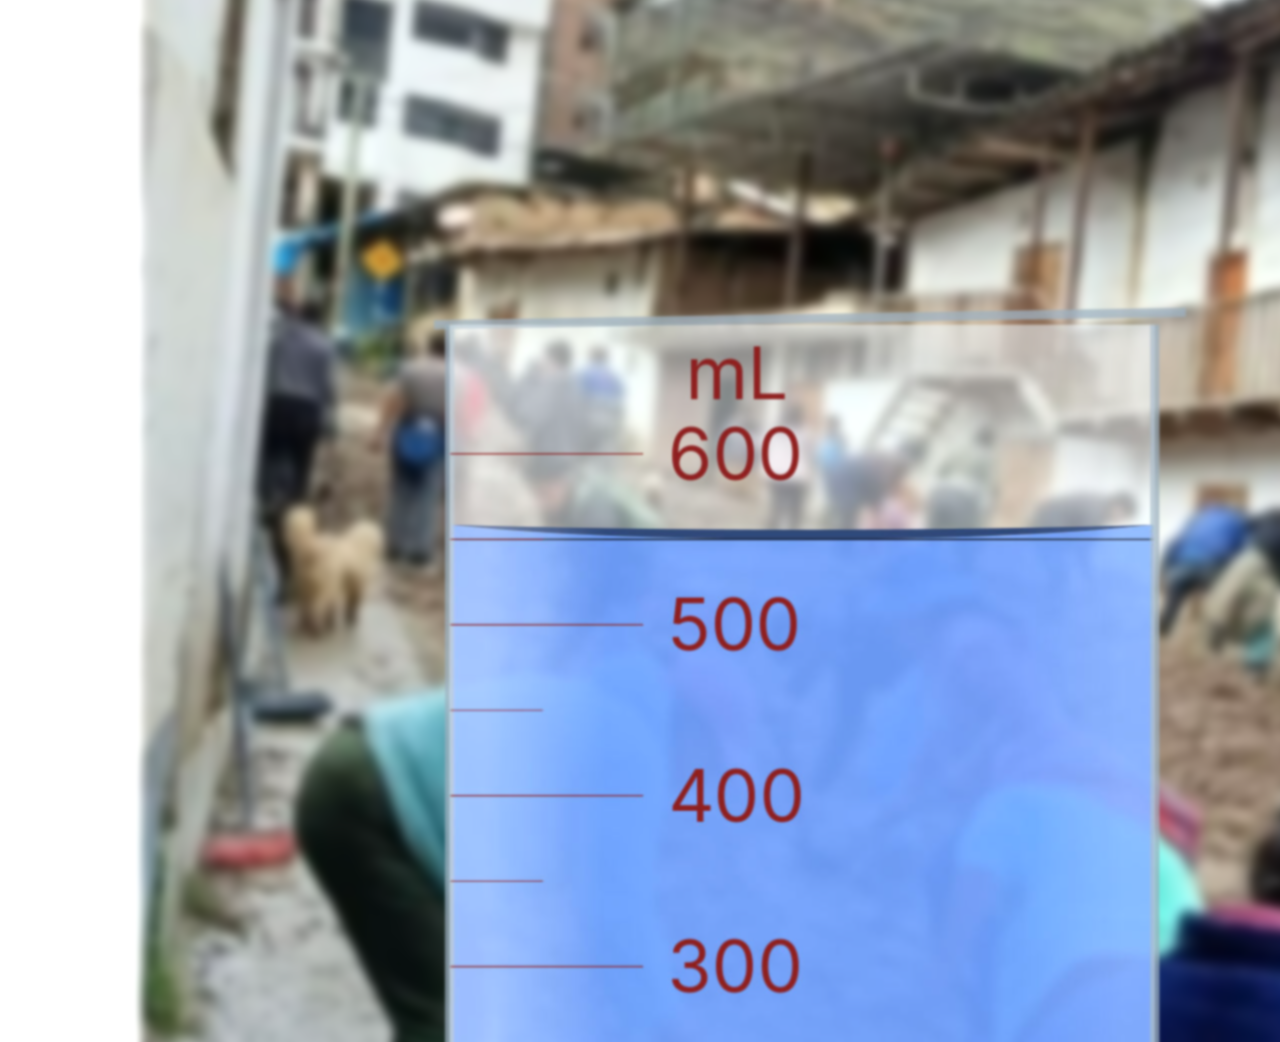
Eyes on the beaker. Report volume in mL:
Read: 550 mL
